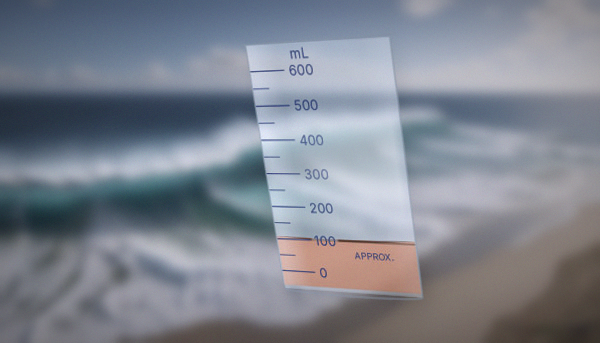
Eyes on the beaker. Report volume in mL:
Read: 100 mL
